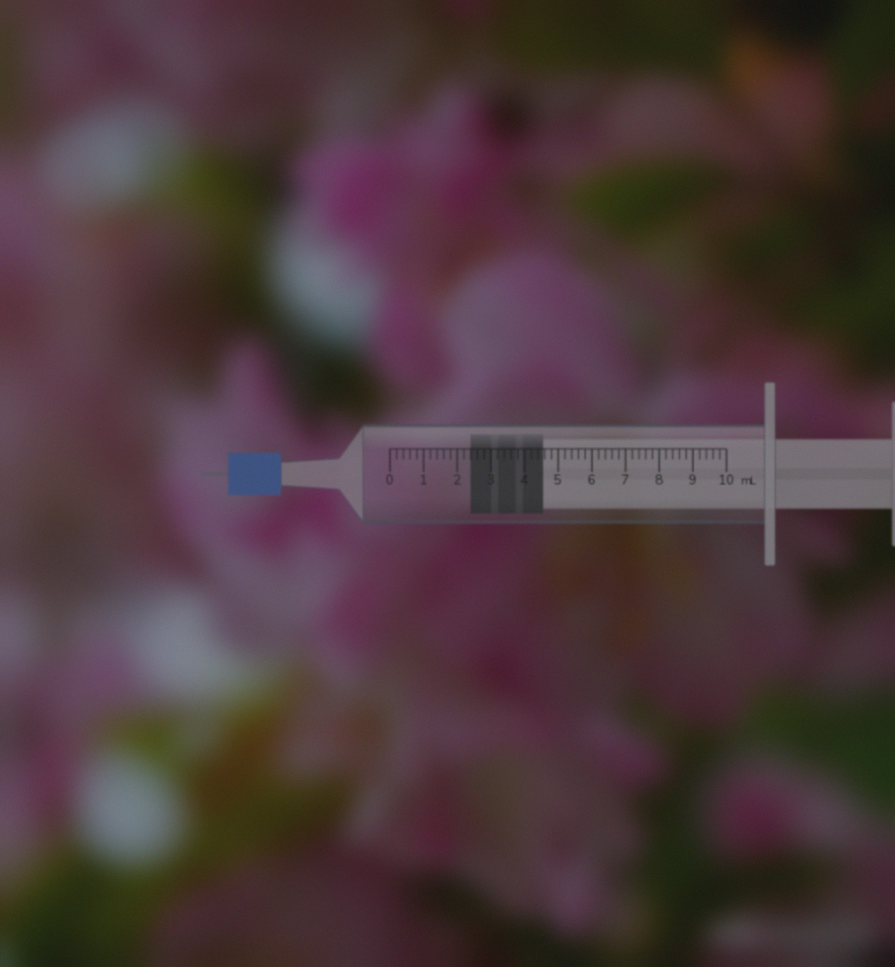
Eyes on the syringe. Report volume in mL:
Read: 2.4 mL
